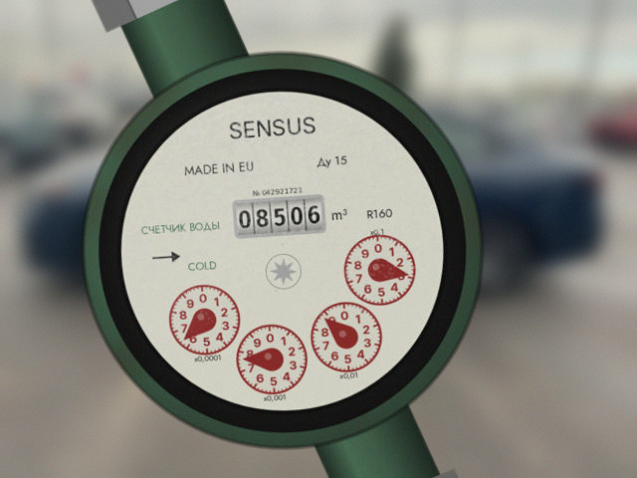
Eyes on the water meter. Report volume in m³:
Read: 8506.2876 m³
